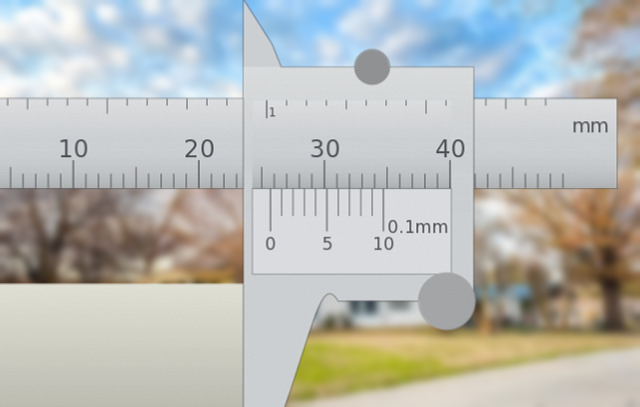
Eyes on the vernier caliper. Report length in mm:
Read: 25.7 mm
